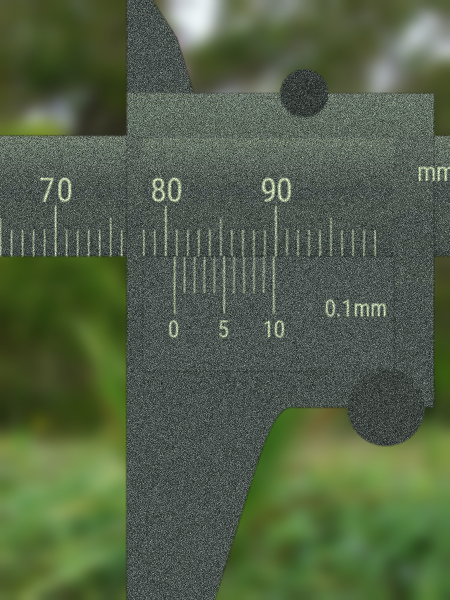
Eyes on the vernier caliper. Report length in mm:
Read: 80.8 mm
